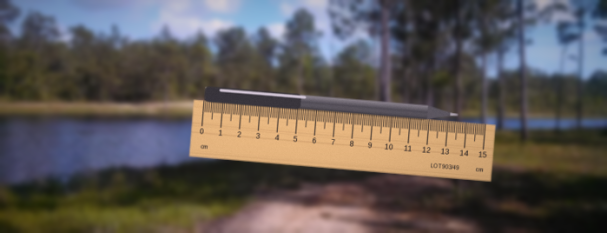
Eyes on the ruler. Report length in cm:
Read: 13.5 cm
